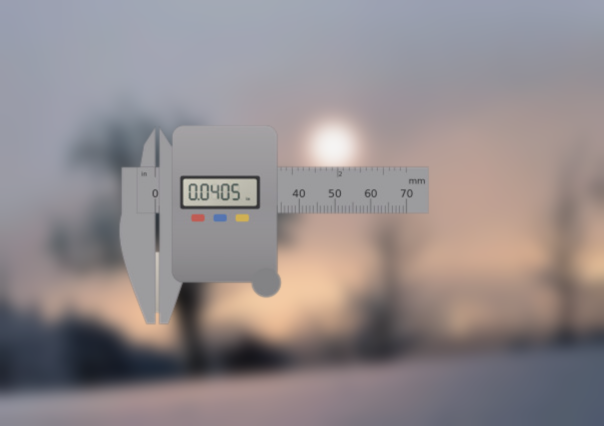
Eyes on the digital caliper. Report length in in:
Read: 0.0405 in
